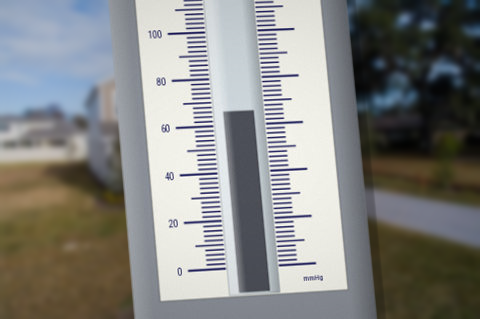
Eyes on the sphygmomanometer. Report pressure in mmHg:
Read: 66 mmHg
